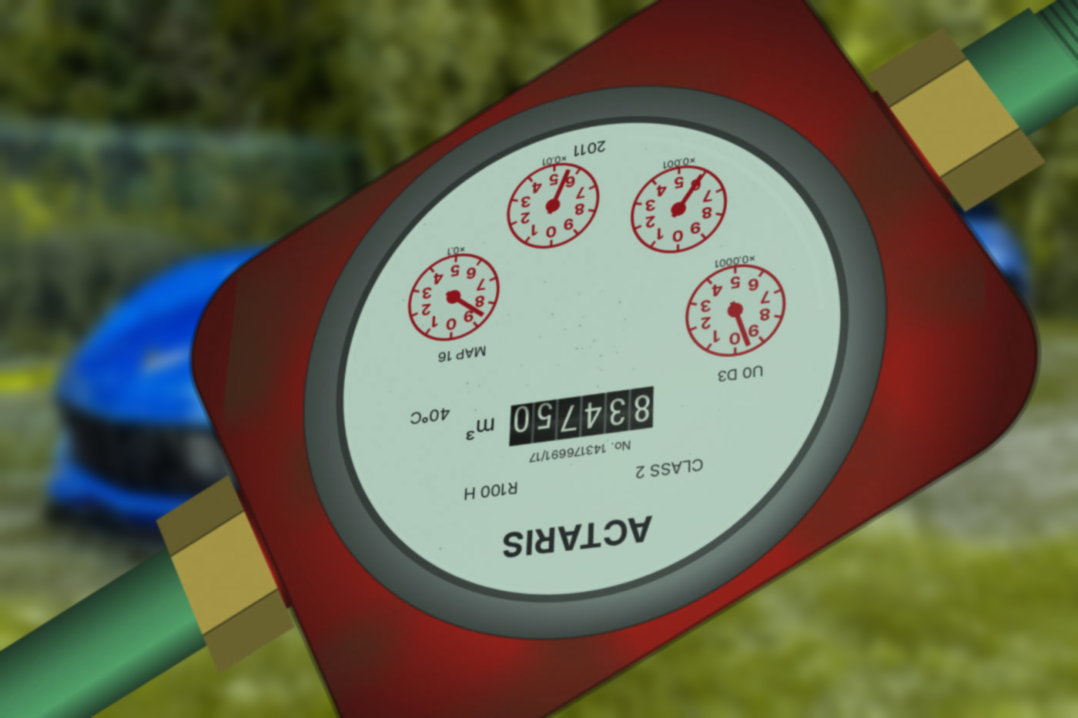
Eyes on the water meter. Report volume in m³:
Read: 834749.8559 m³
